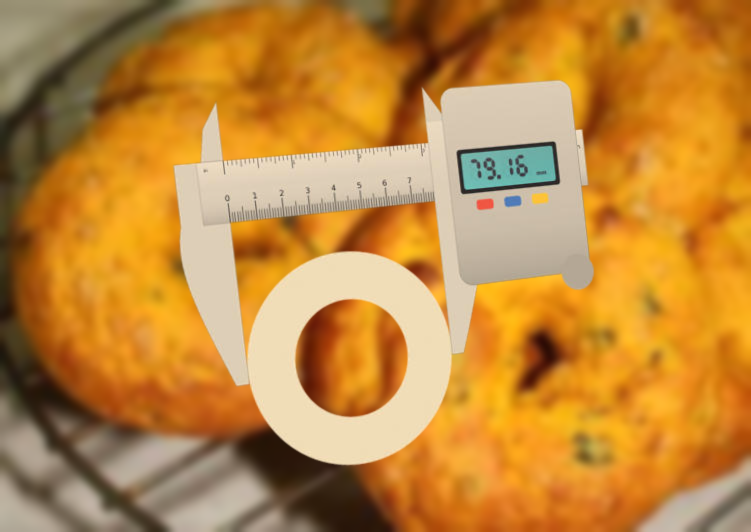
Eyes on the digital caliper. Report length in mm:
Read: 79.16 mm
